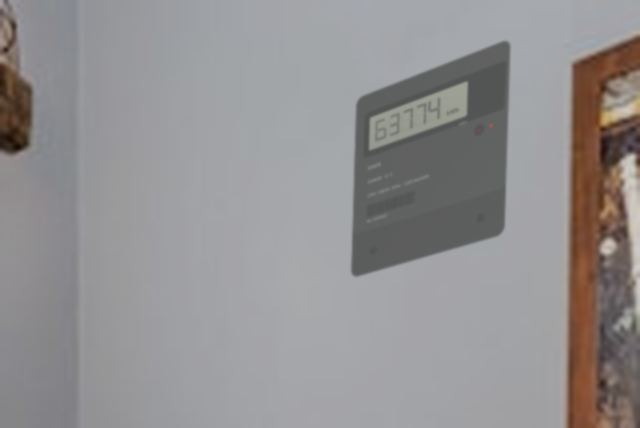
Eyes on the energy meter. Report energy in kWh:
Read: 63774 kWh
